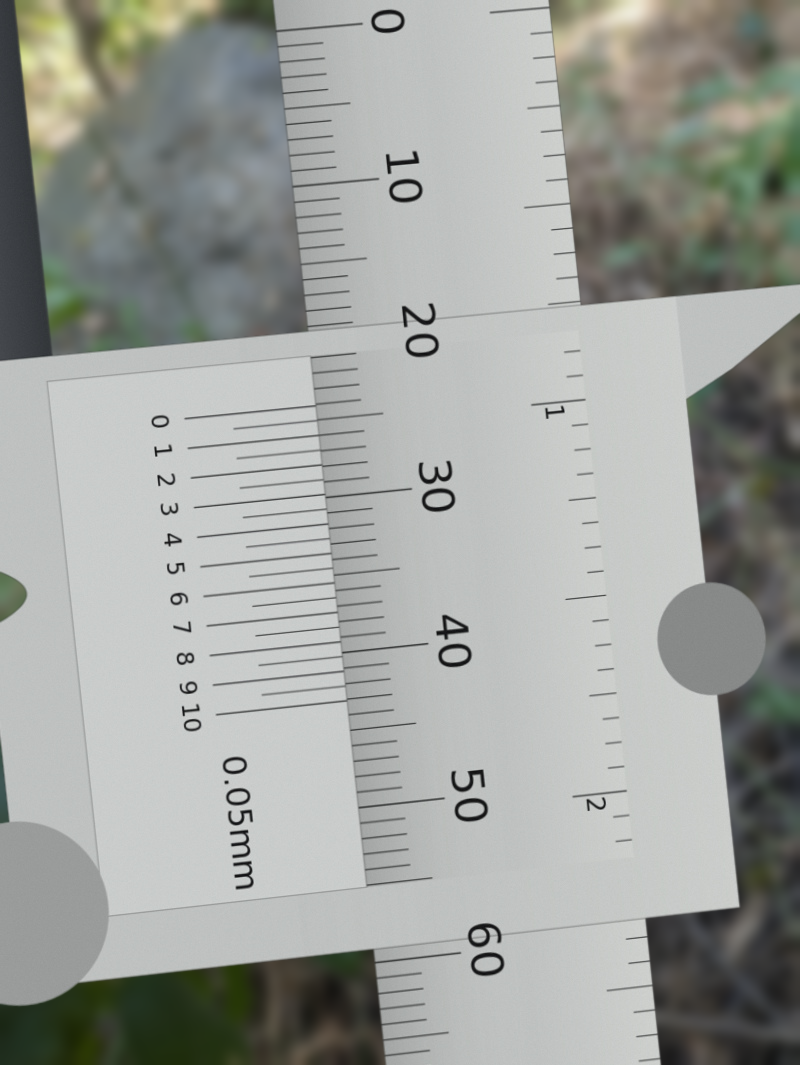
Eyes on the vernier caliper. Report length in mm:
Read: 24.1 mm
